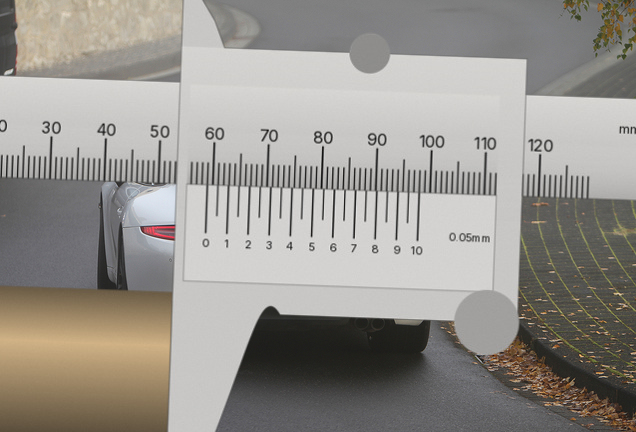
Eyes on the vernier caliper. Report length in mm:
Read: 59.0 mm
